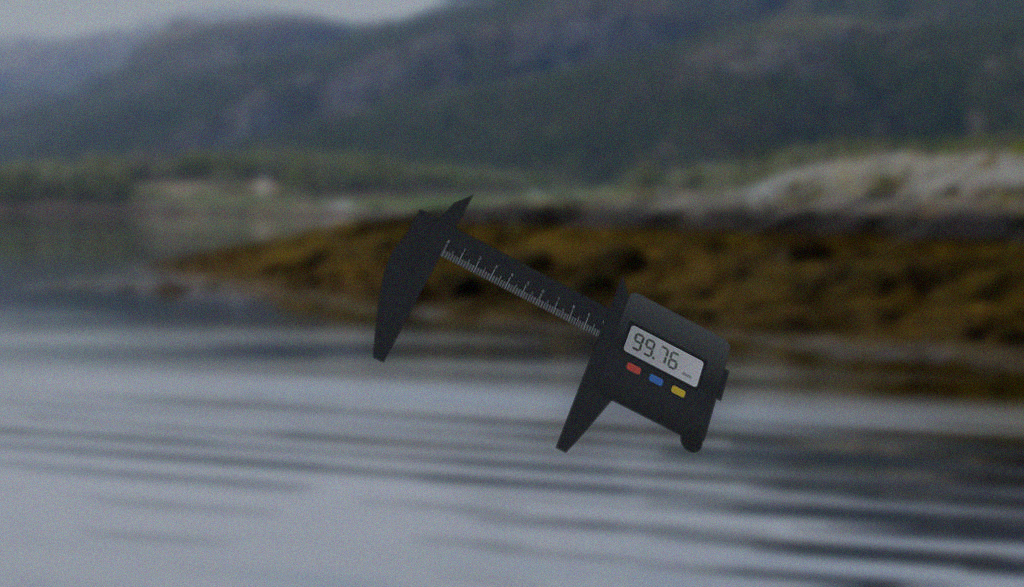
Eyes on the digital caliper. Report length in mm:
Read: 99.76 mm
